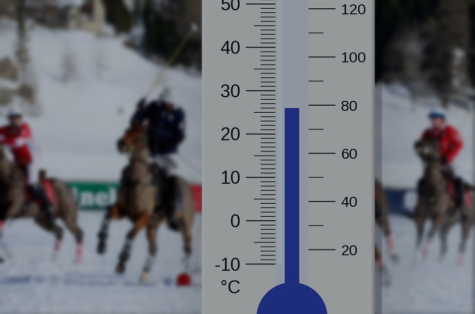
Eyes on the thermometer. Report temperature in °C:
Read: 26 °C
